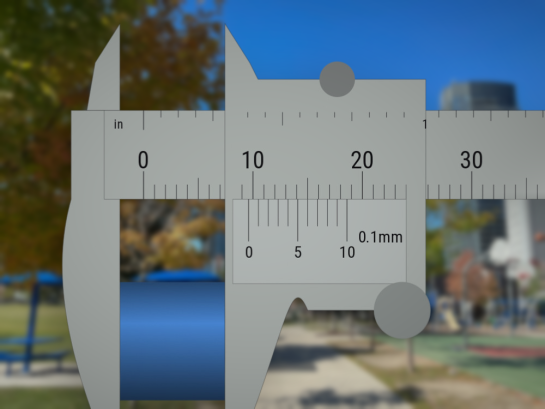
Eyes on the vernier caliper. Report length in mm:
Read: 9.6 mm
